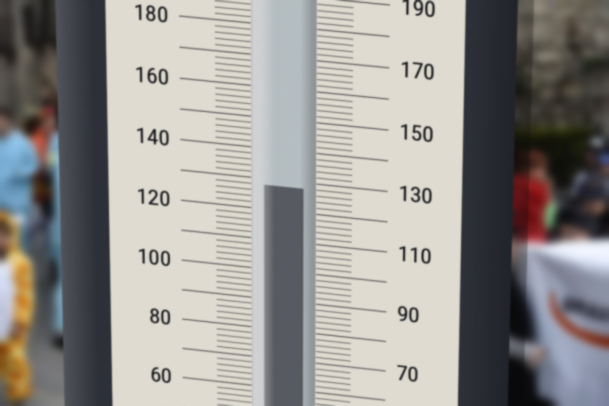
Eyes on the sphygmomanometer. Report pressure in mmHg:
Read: 128 mmHg
